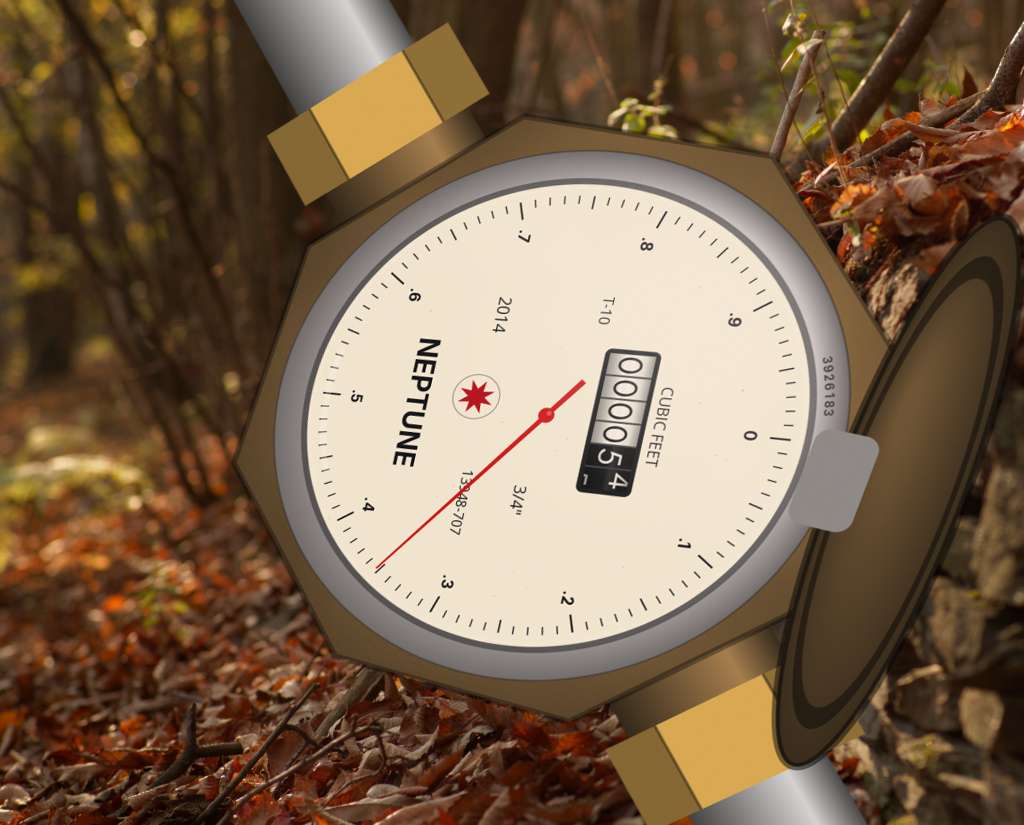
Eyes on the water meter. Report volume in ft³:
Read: 54.35 ft³
